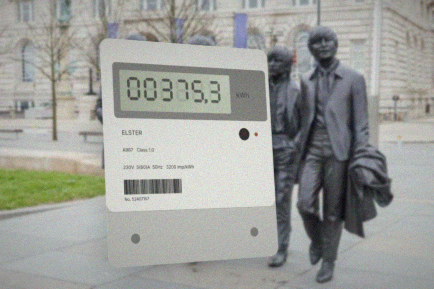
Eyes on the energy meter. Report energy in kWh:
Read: 375.3 kWh
